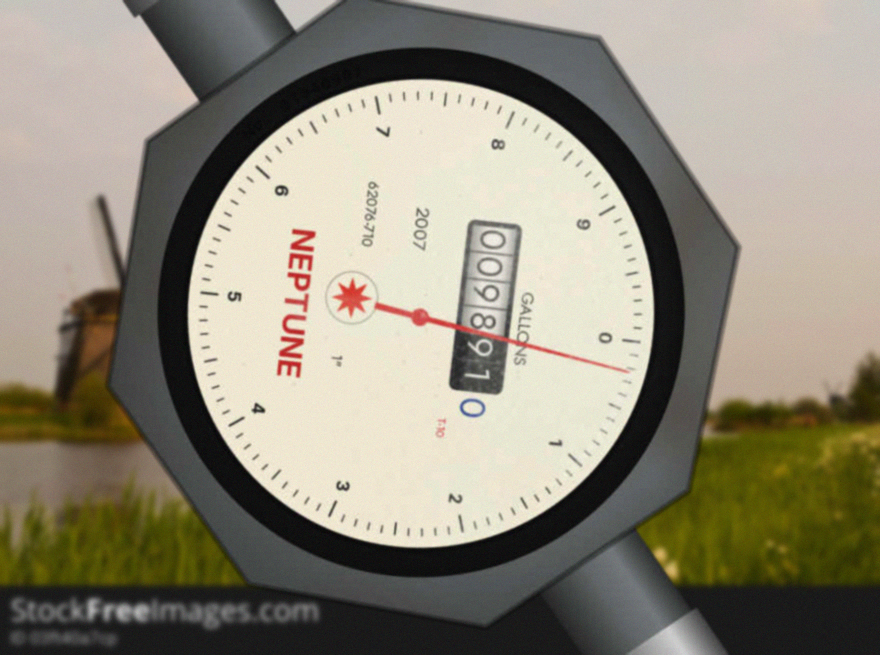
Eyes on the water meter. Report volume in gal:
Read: 98910.2 gal
